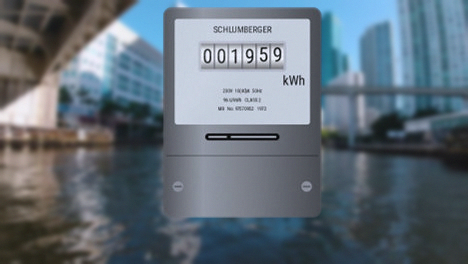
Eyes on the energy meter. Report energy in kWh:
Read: 1959 kWh
